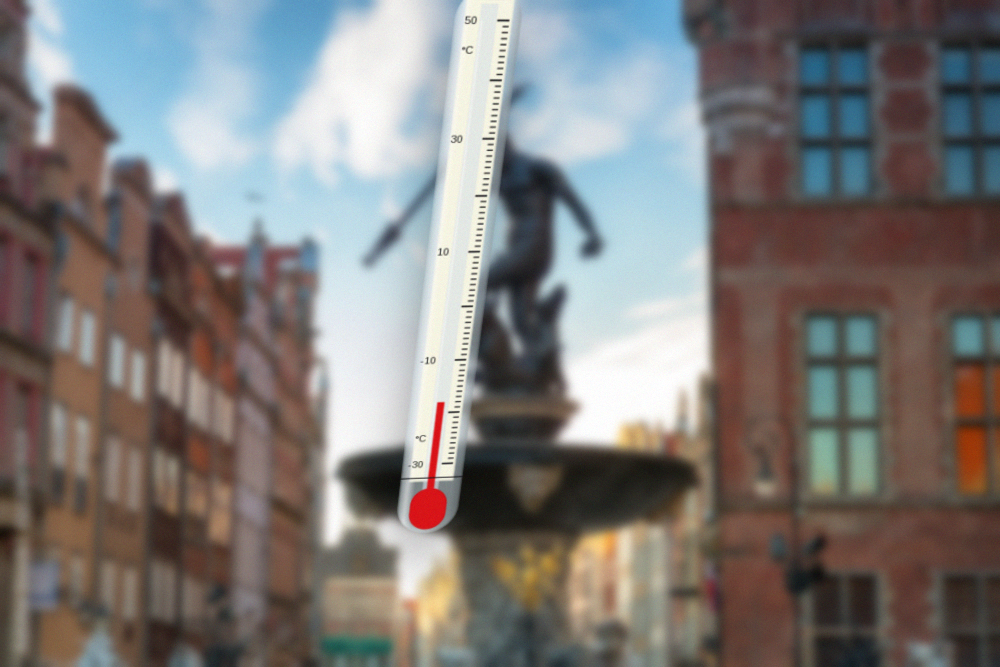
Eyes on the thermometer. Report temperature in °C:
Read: -18 °C
